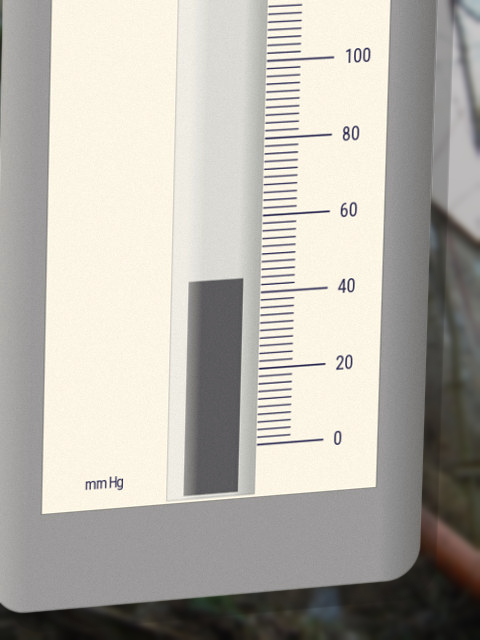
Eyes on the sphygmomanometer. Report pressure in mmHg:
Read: 44 mmHg
